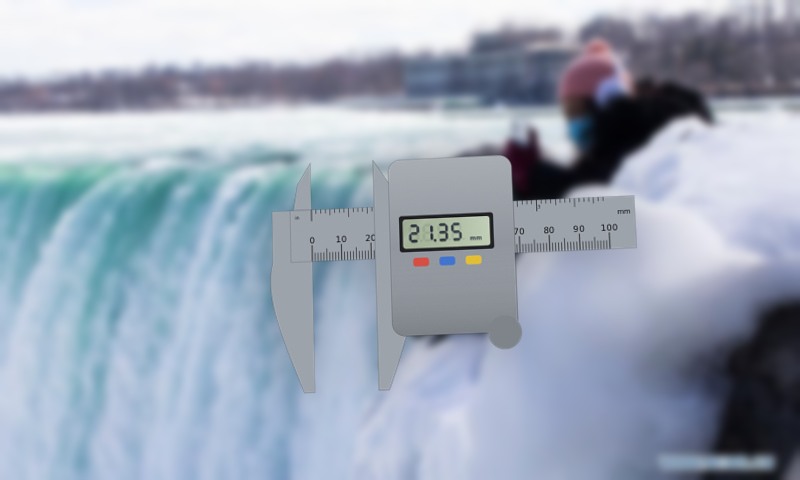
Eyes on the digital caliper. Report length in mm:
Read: 21.35 mm
